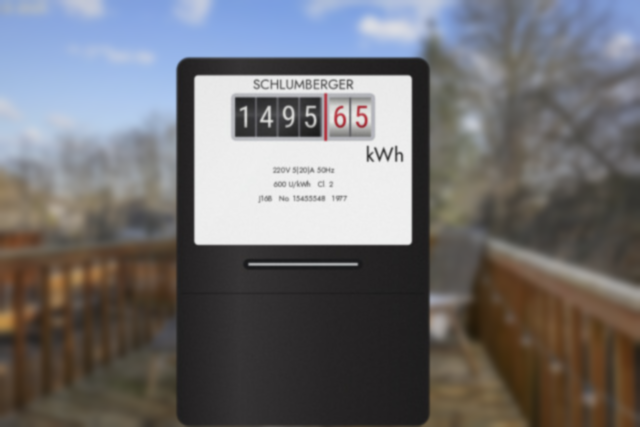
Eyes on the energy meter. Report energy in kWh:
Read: 1495.65 kWh
